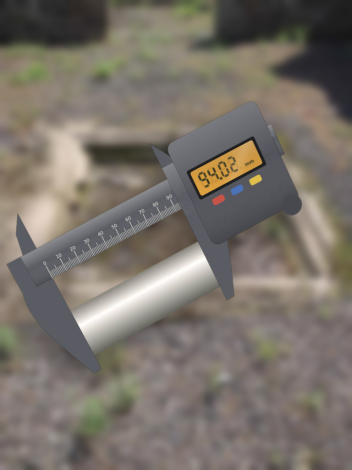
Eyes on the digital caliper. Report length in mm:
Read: 94.02 mm
